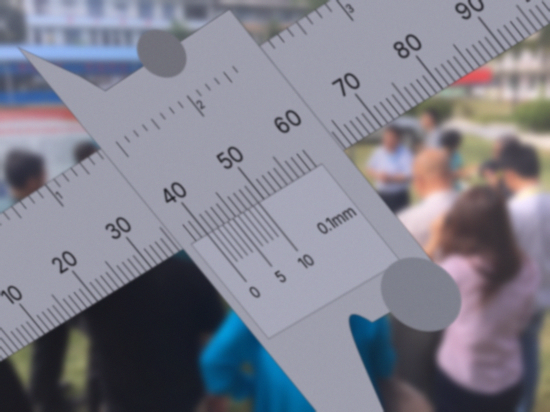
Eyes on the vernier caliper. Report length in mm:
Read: 40.0 mm
